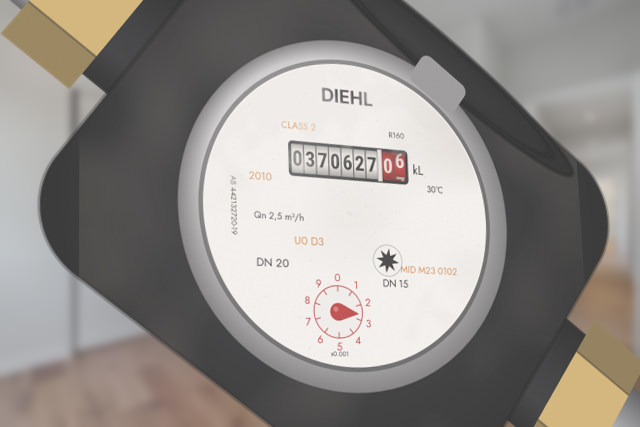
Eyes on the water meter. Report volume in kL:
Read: 370627.062 kL
